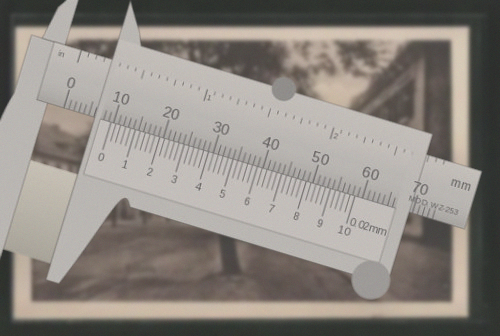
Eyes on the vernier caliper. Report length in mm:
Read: 9.5 mm
